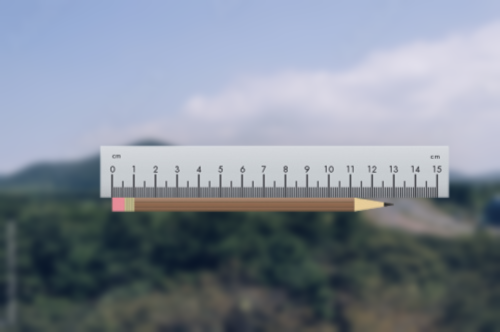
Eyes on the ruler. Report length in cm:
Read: 13 cm
